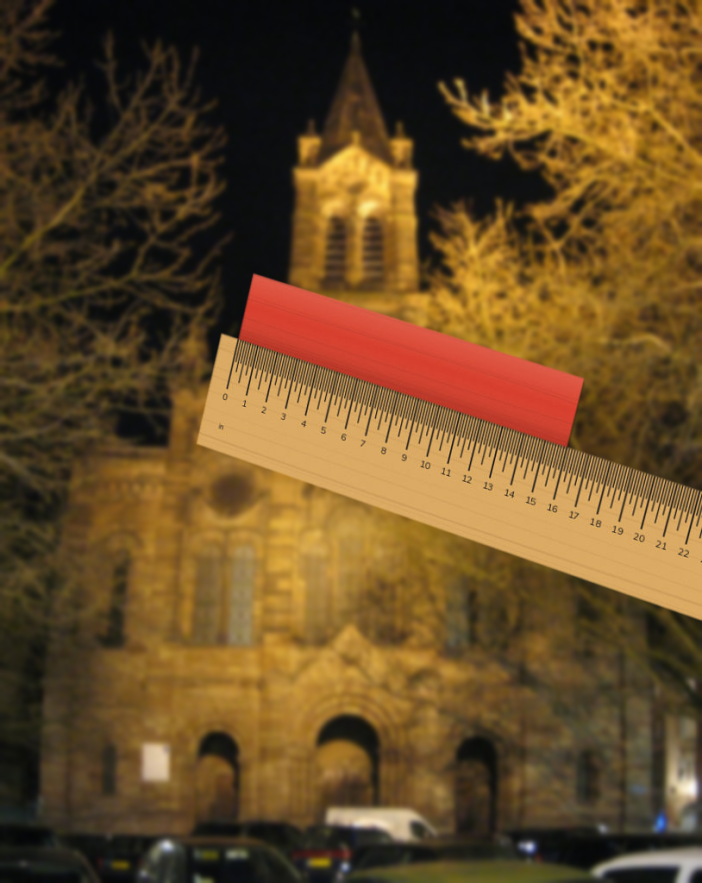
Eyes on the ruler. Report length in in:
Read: 16 in
